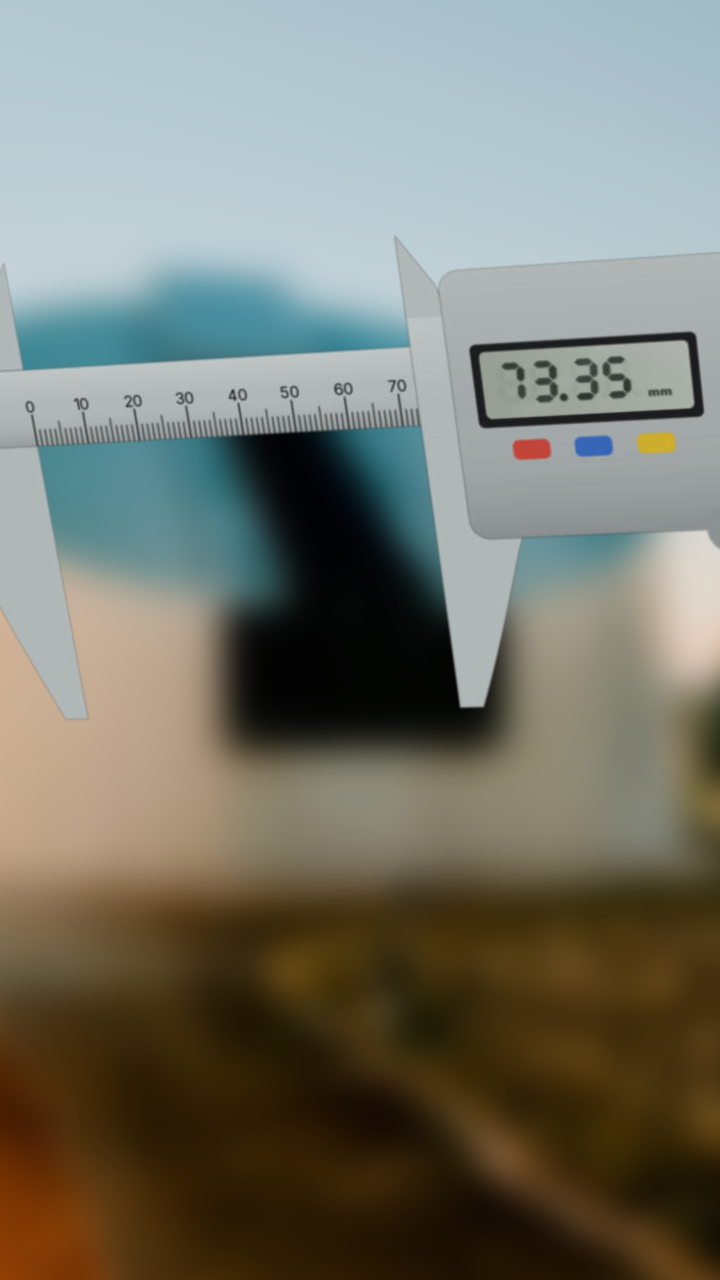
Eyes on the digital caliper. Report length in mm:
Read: 73.35 mm
